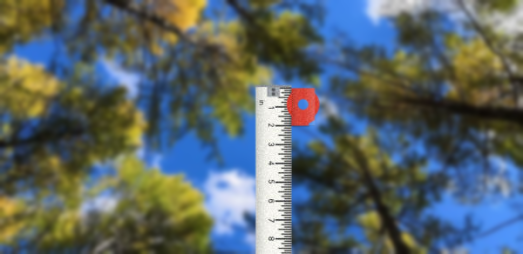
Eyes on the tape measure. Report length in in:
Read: 2 in
